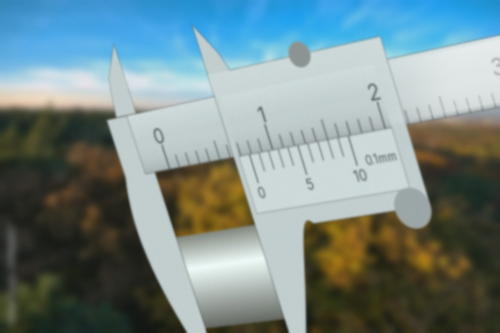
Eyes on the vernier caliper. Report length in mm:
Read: 7.8 mm
